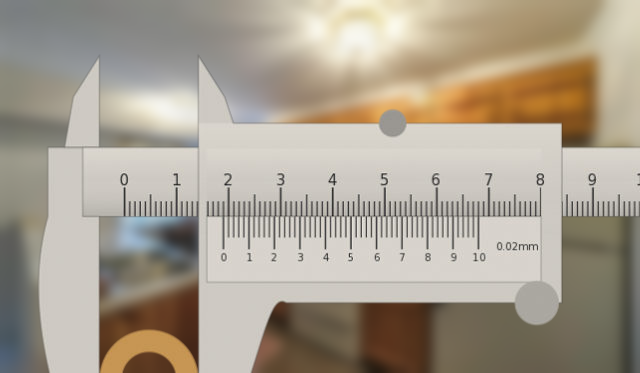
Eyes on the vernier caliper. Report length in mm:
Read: 19.0 mm
